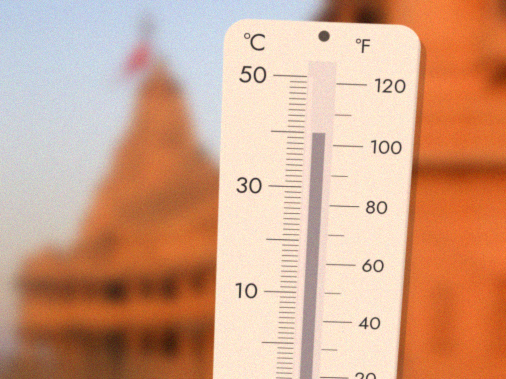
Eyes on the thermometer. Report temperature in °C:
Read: 40 °C
